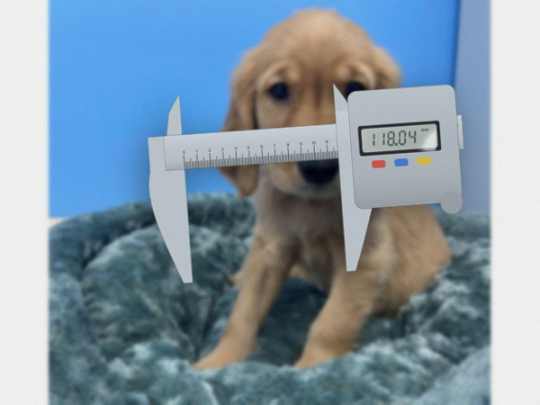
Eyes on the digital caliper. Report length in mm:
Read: 118.04 mm
